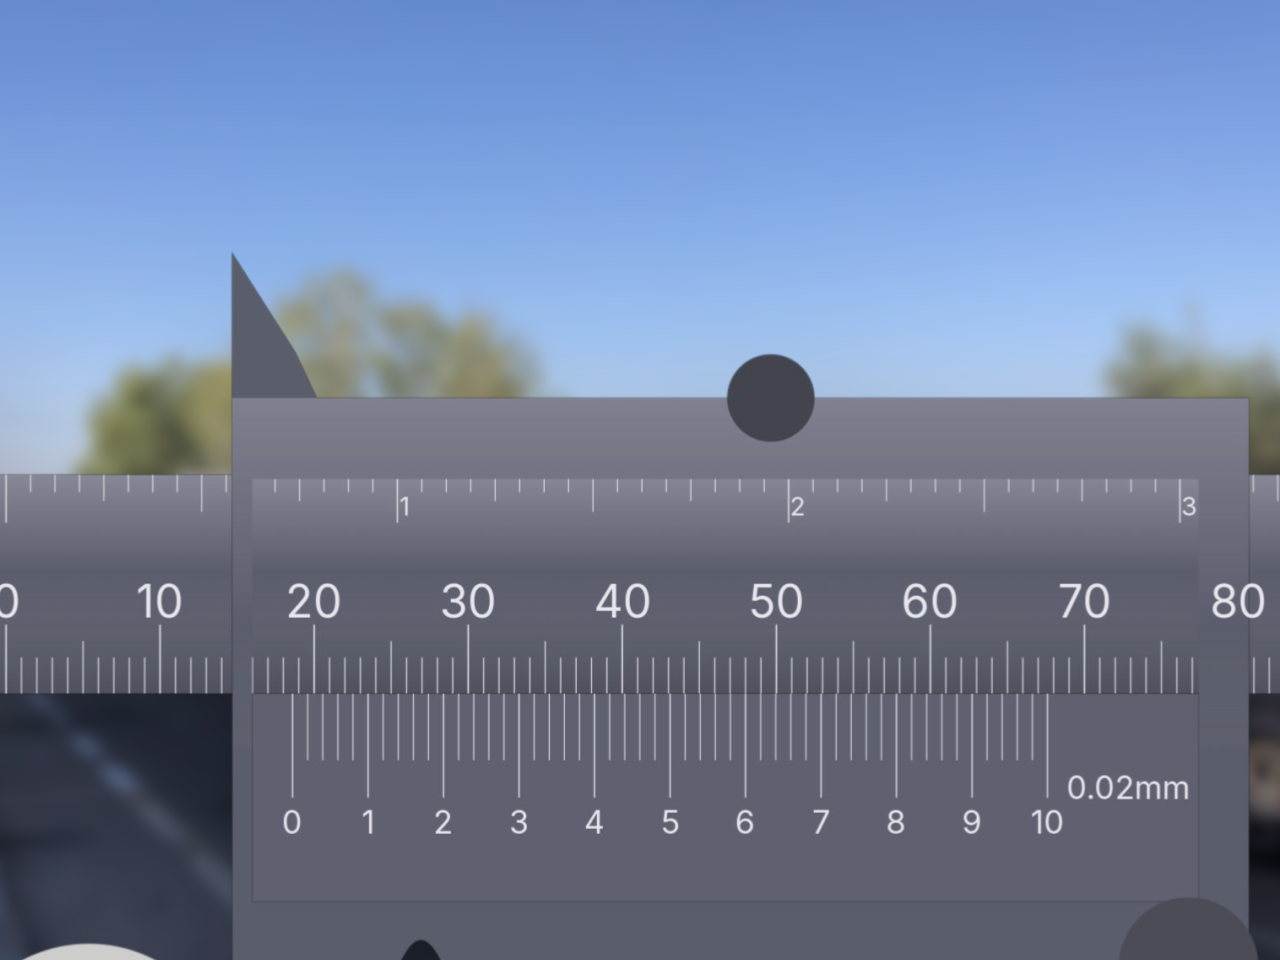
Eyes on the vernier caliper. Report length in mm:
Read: 18.6 mm
